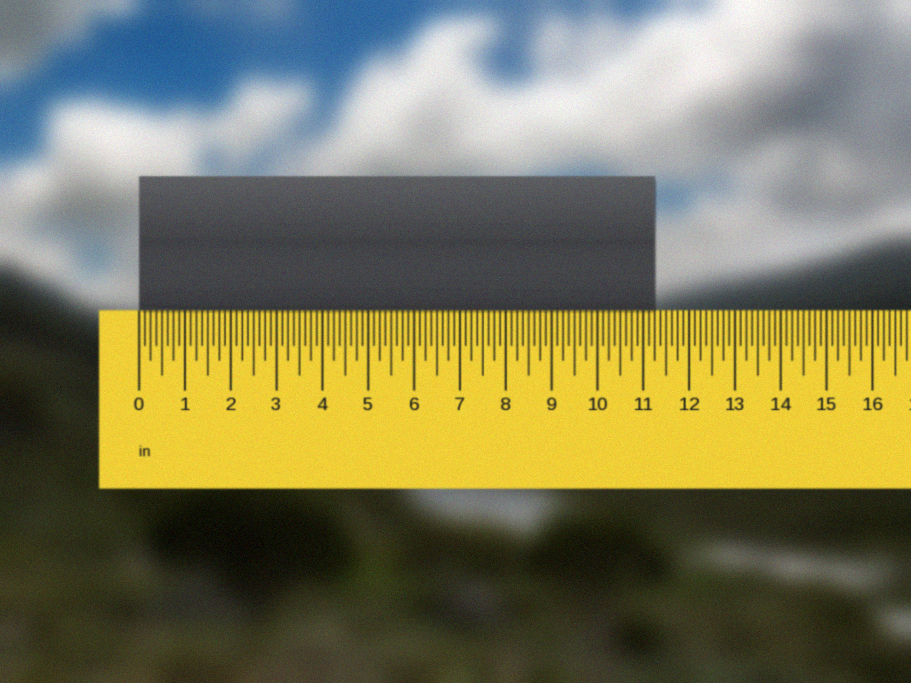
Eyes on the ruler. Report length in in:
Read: 11.25 in
